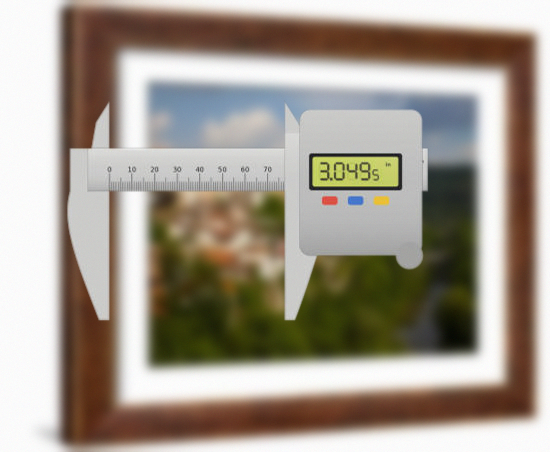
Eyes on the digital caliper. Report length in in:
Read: 3.0495 in
